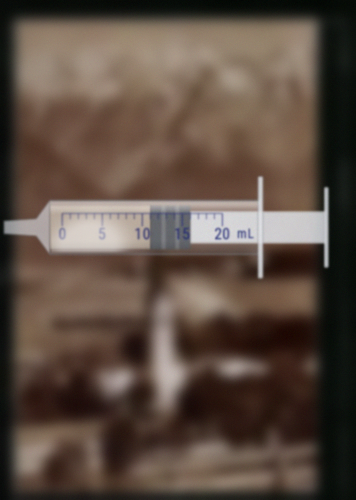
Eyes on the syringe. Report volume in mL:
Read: 11 mL
